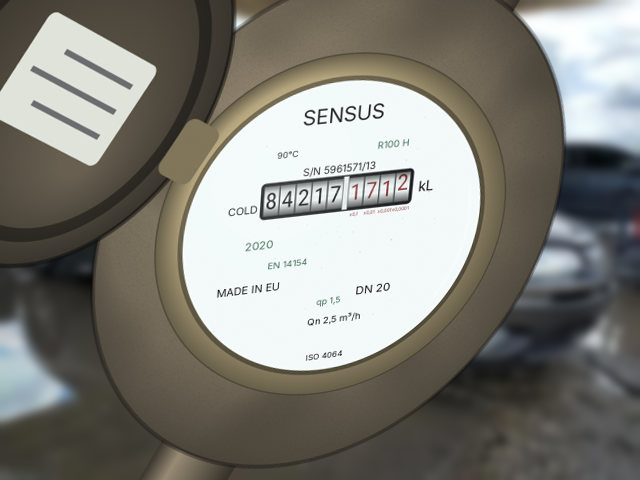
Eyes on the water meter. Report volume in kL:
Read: 84217.1712 kL
